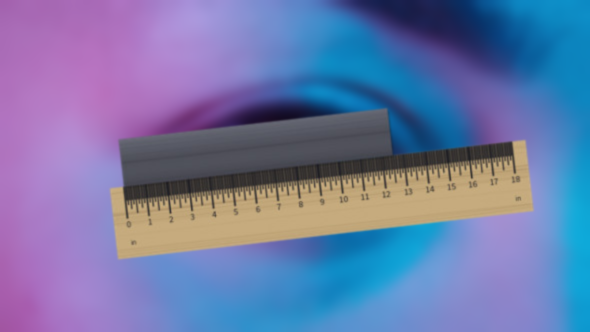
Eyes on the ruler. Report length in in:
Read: 12.5 in
